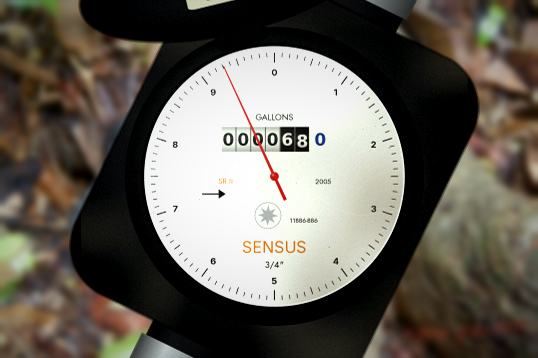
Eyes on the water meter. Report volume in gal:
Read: 679.3 gal
